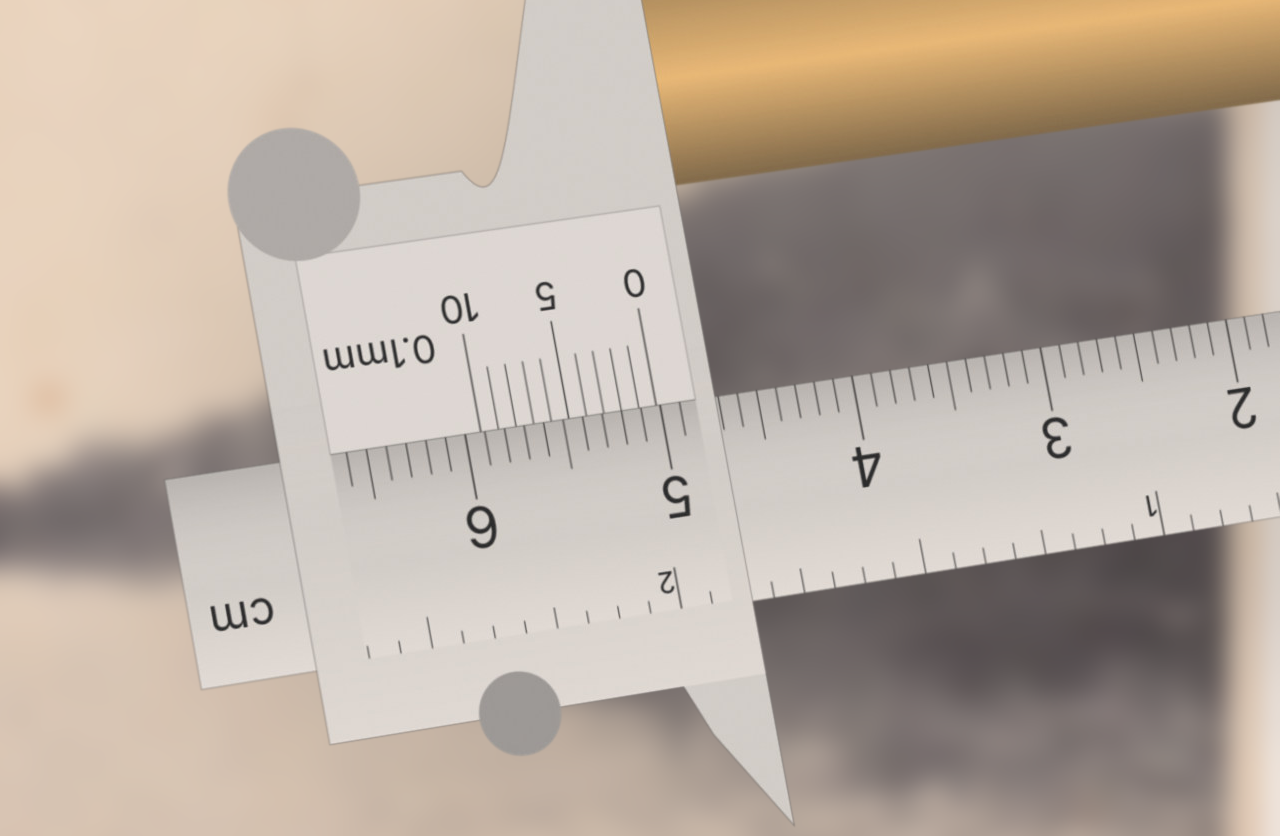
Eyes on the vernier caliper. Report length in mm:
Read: 50.2 mm
